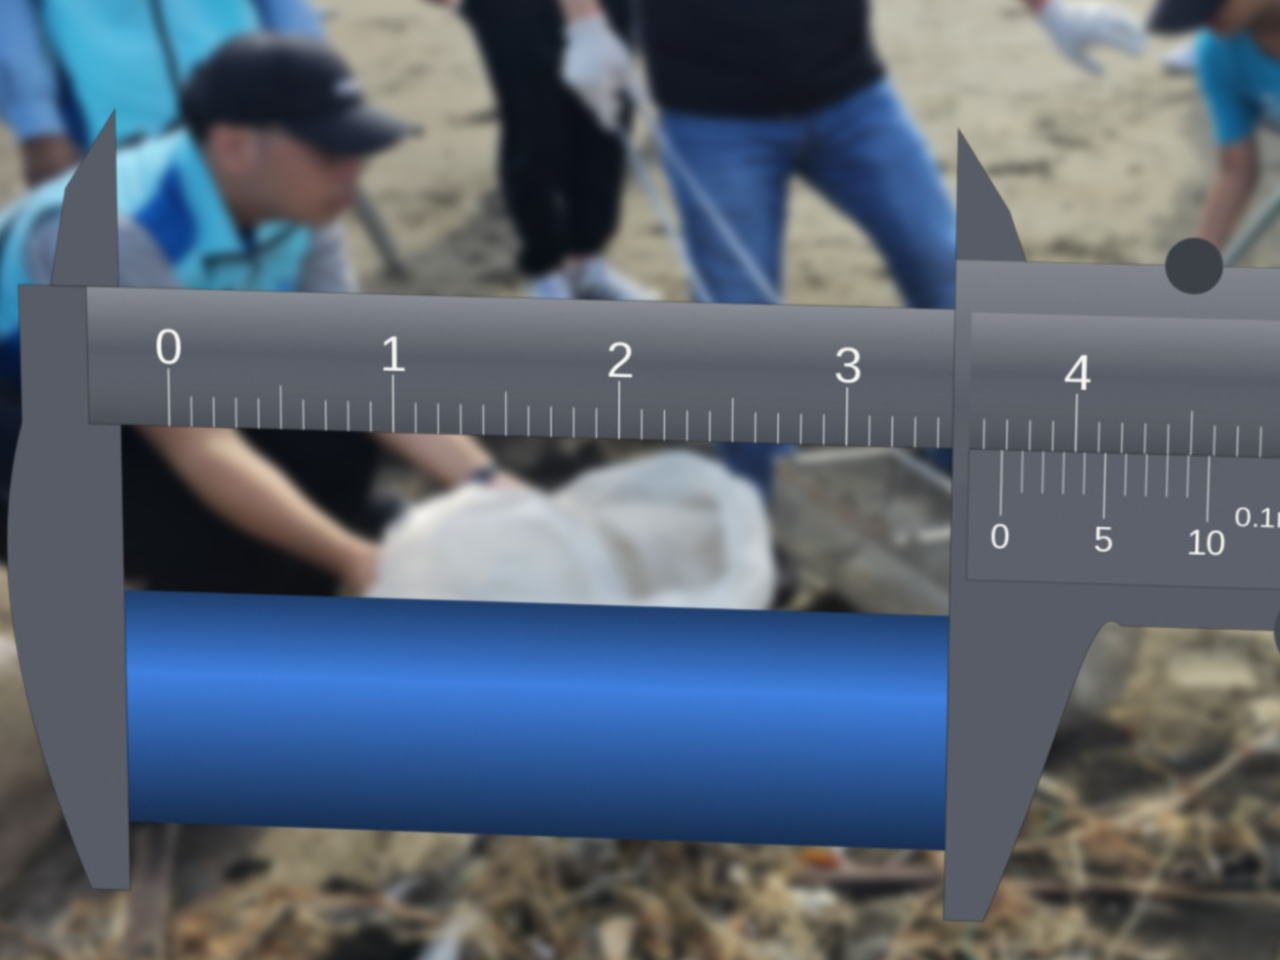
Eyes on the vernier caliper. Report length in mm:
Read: 36.8 mm
